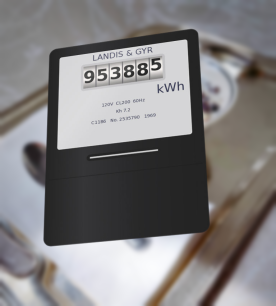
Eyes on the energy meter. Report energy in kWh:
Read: 953885 kWh
